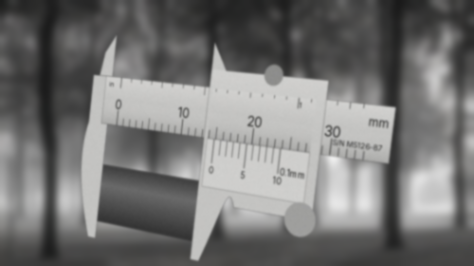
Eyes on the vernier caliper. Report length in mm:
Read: 14.8 mm
